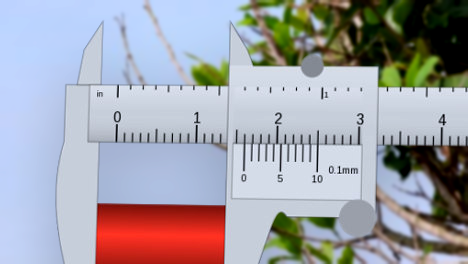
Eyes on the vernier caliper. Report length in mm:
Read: 16.0 mm
